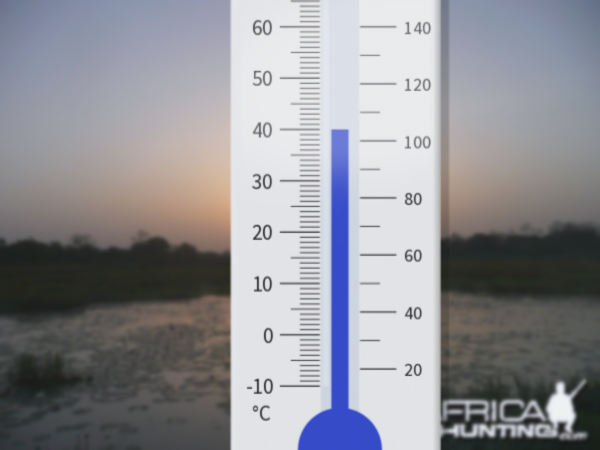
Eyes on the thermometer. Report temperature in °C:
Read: 40 °C
